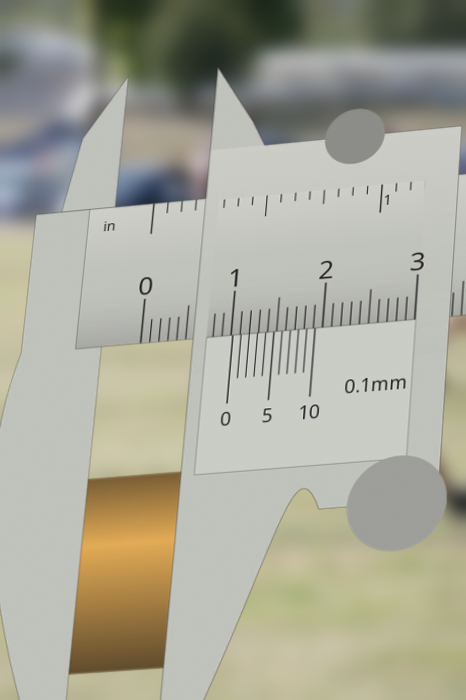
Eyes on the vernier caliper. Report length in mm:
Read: 10.2 mm
